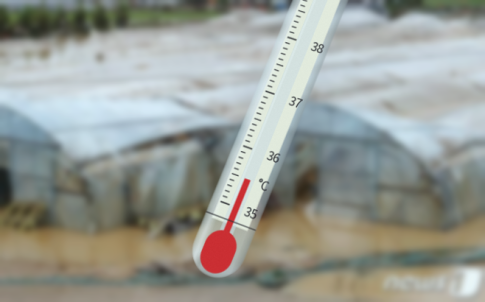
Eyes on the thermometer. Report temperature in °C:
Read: 35.5 °C
